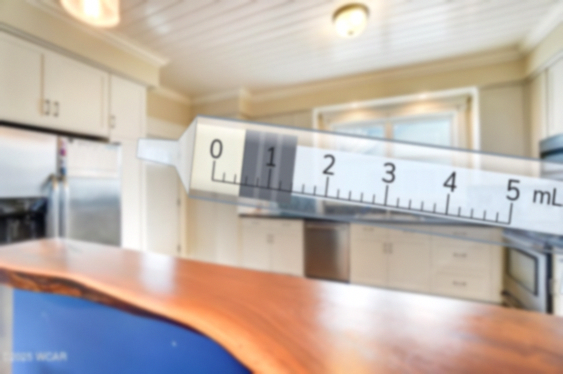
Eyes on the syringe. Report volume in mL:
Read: 0.5 mL
